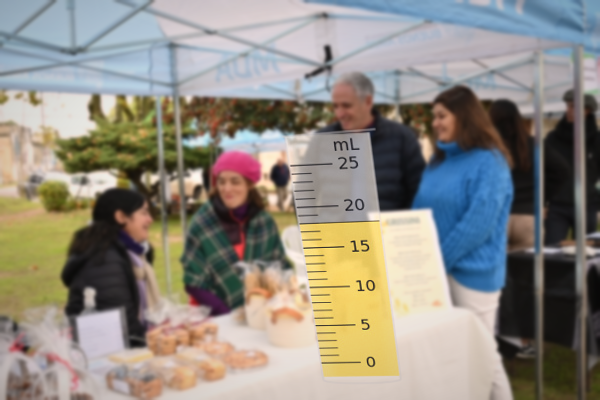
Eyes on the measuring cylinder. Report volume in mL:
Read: 18 mL
